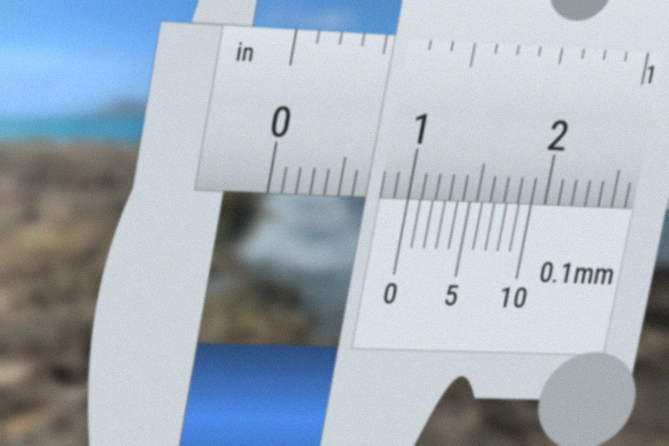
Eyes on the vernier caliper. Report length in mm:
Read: 10.0 mm
